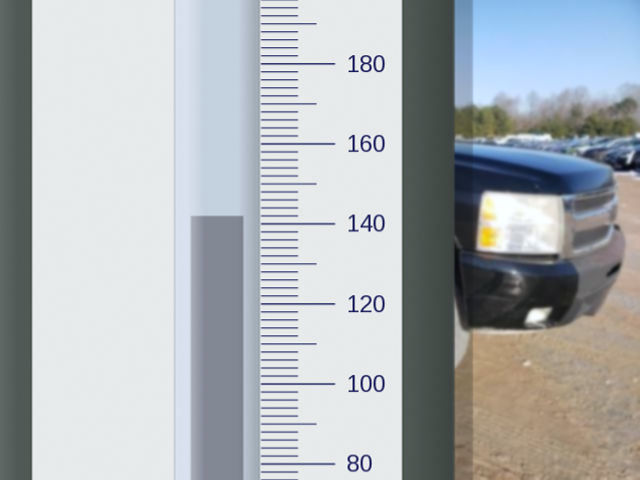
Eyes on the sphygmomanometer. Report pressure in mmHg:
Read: 142 mmHg
